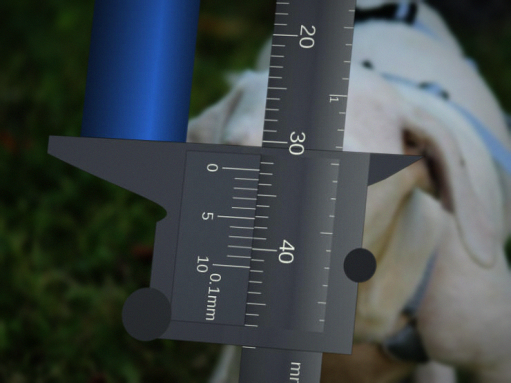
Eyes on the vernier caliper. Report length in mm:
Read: 32.7 mm
